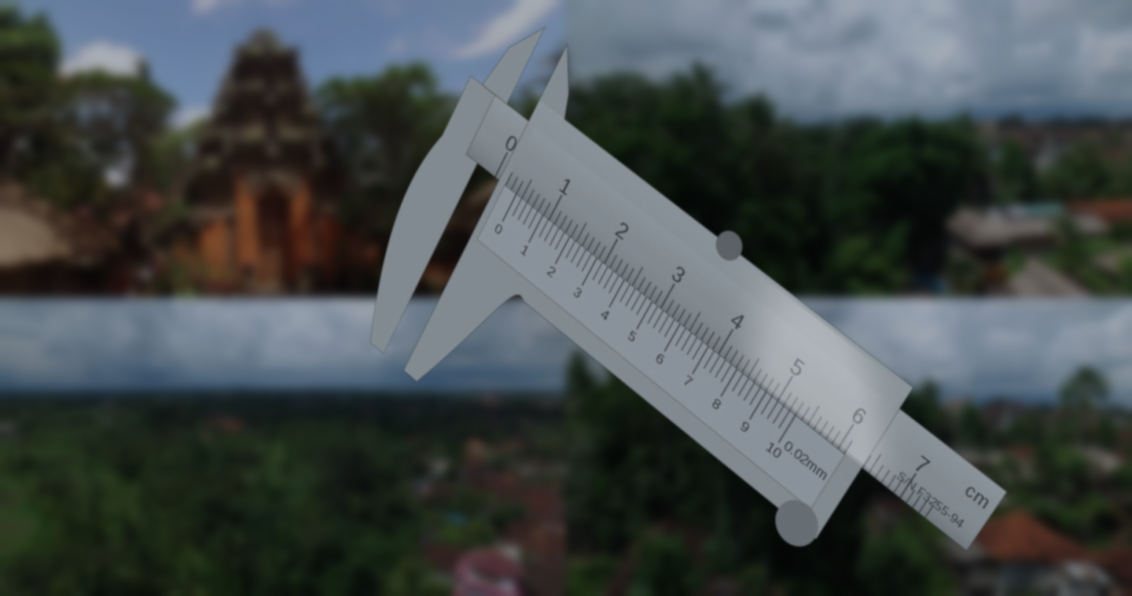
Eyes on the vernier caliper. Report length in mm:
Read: 4.0 mm
